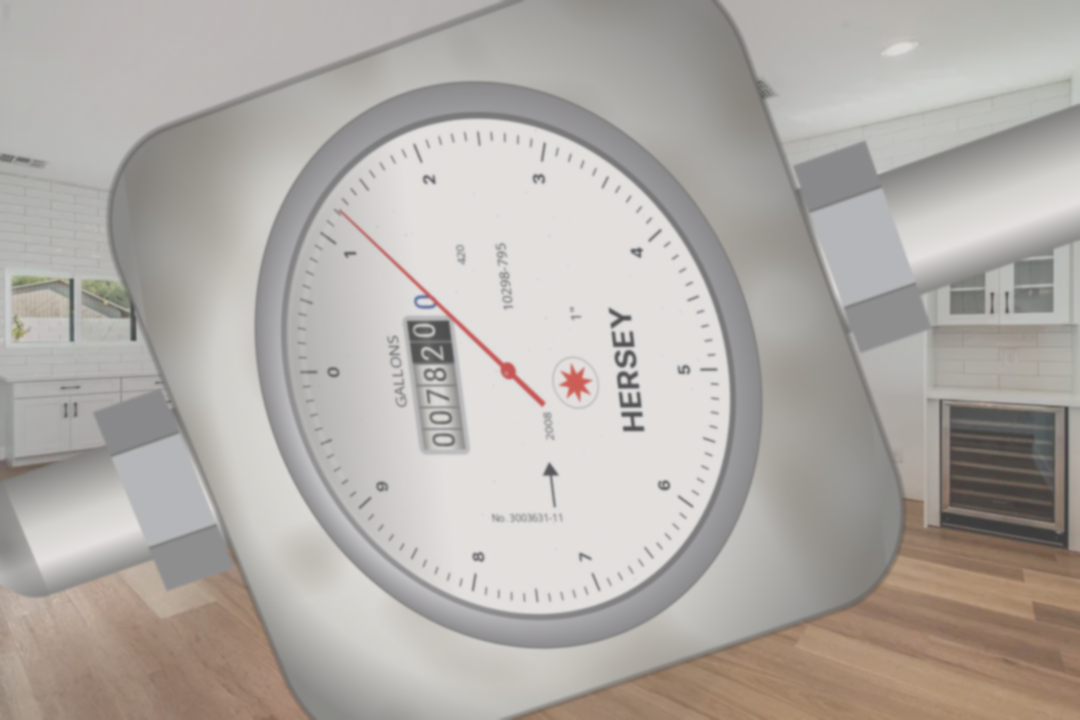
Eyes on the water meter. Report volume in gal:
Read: 78201.2 gal
